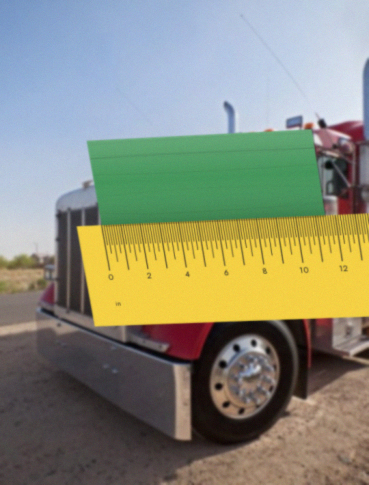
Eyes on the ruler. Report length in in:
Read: 11.5 in
